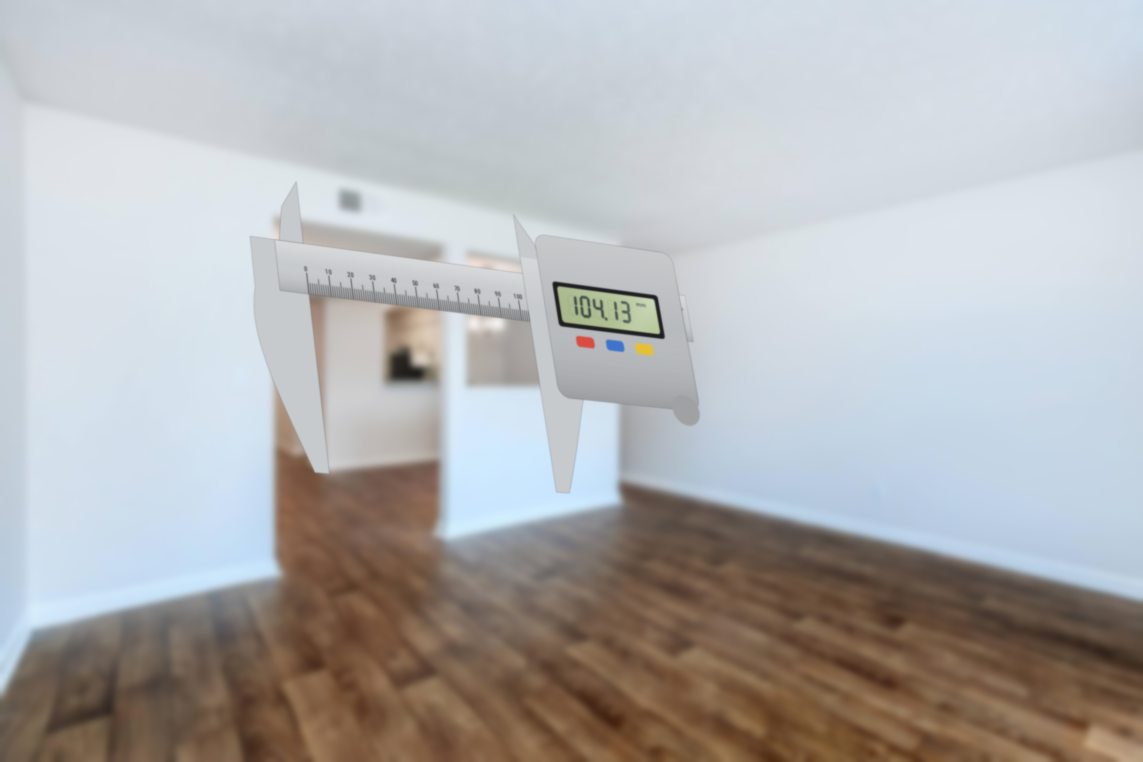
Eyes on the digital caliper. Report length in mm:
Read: 104.13 mm
